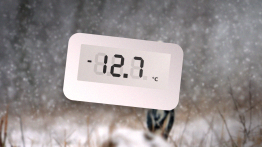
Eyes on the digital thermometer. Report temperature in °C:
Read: -12.7 °C
